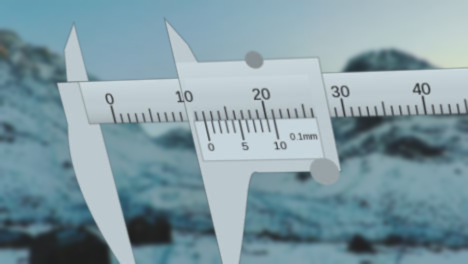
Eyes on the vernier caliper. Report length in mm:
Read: 12.0 mm
